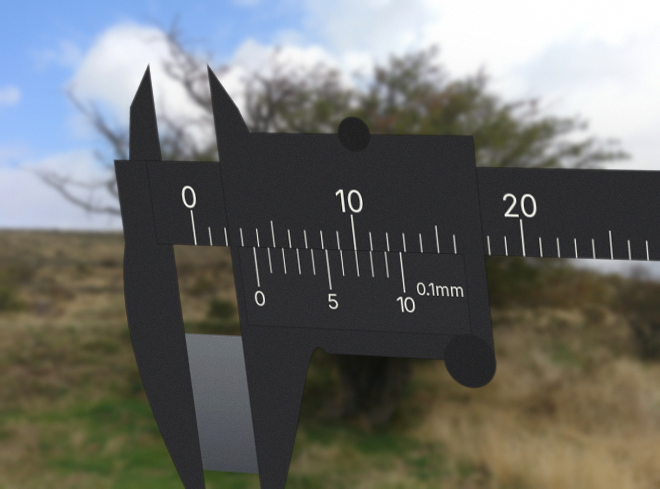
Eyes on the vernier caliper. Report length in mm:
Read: 3.7 mm
